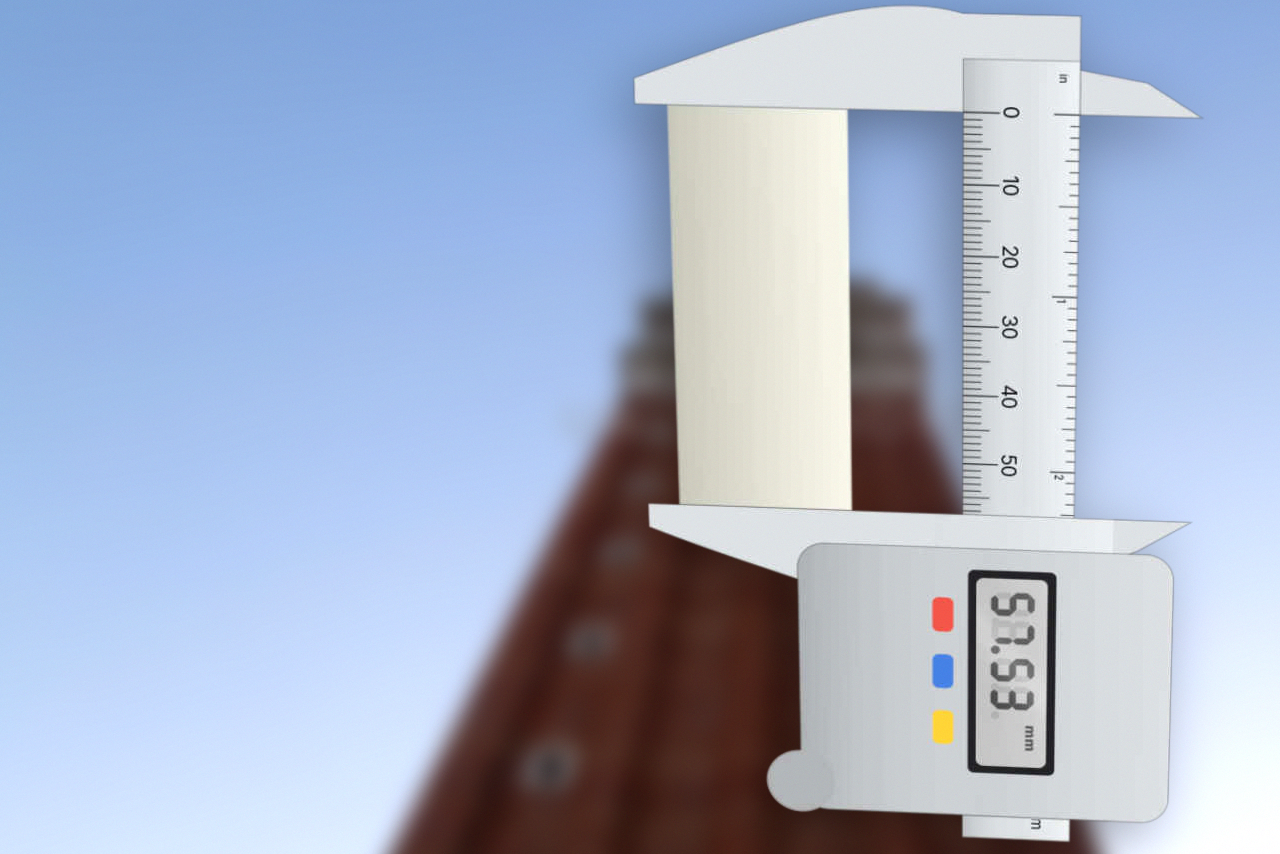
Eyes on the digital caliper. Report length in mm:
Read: 57.53 mm
